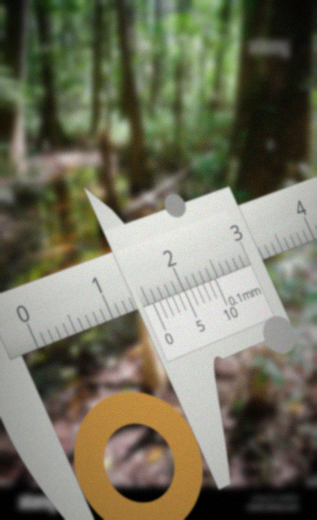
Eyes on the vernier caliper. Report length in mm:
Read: 15.6 mm
